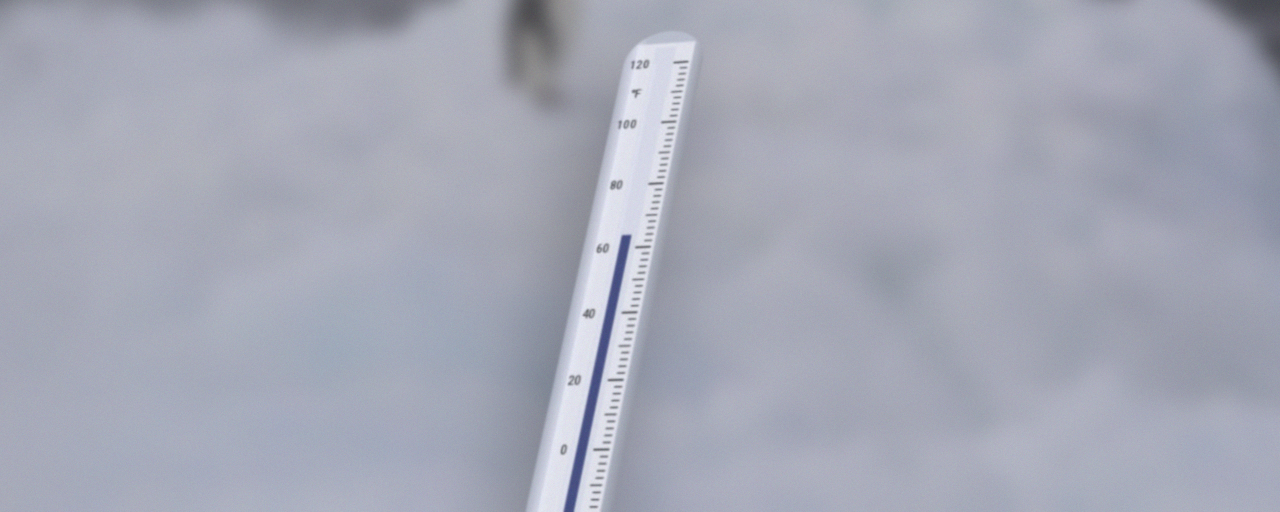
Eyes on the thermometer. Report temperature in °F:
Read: 64 °F
